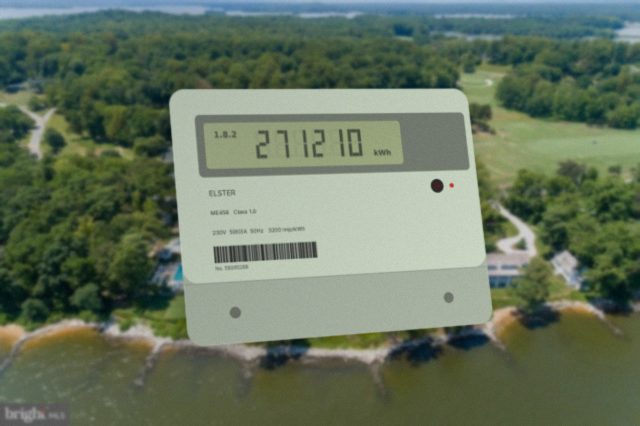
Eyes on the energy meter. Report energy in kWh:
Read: 271210 kWh
